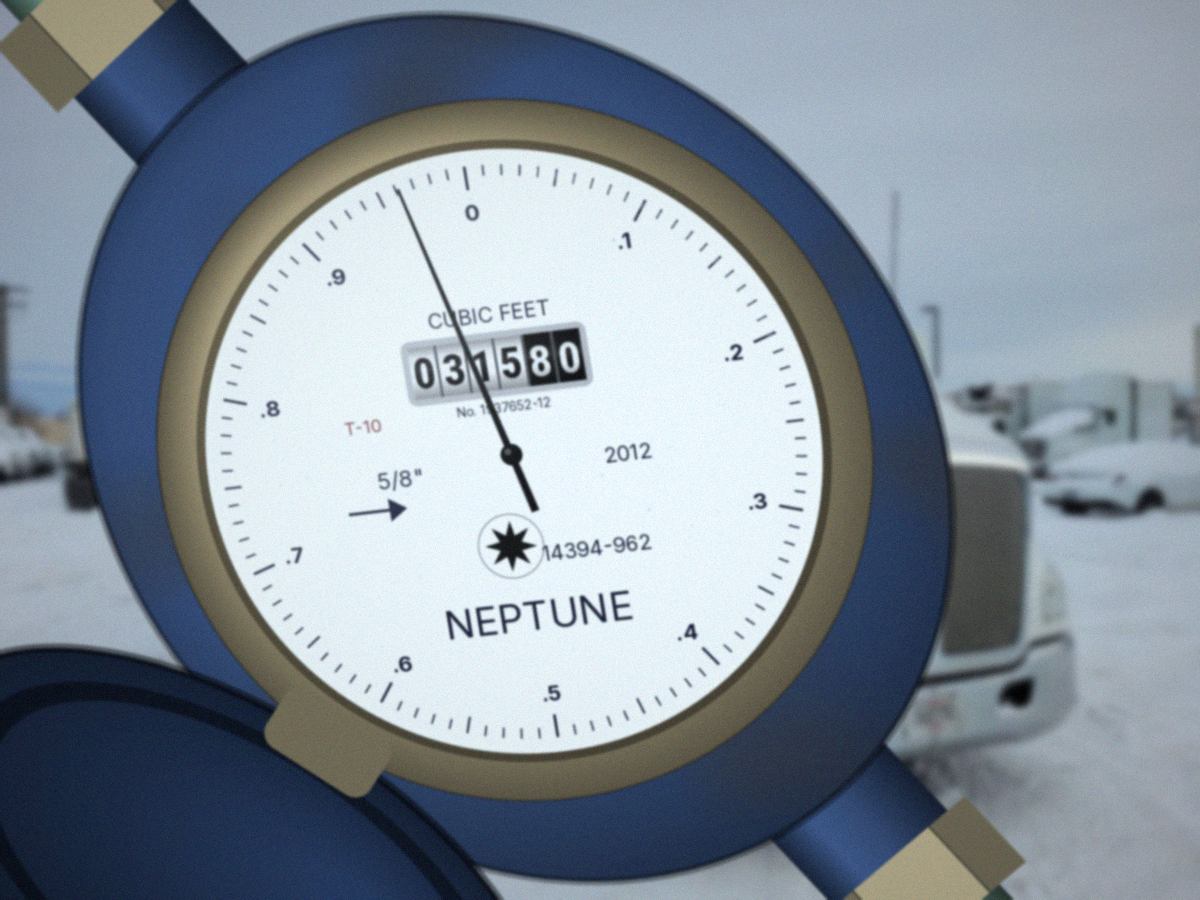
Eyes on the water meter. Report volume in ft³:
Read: 31579.96 ft³
